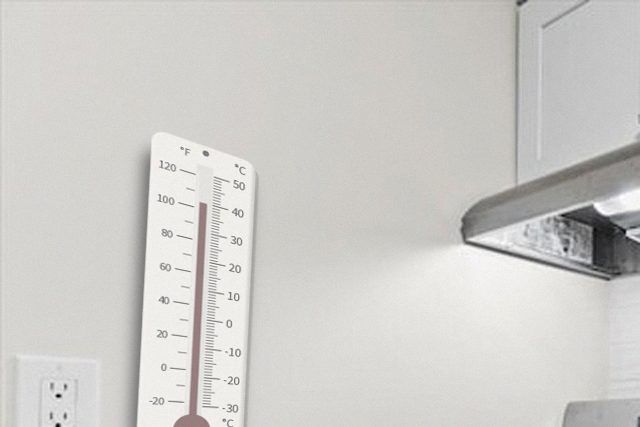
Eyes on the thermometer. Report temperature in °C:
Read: 40 °C
